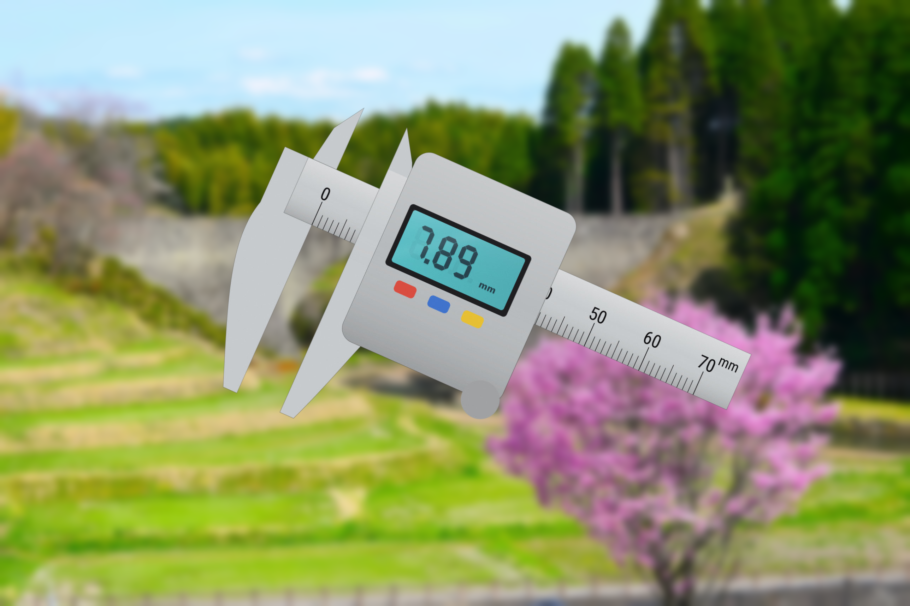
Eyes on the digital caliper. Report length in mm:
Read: 7.89 mm
